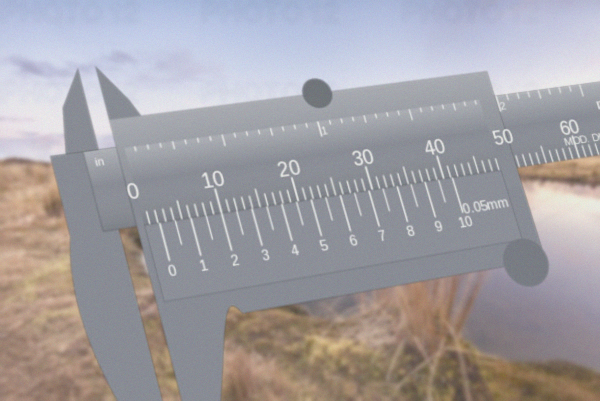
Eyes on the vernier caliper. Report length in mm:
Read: 2.2 mm
